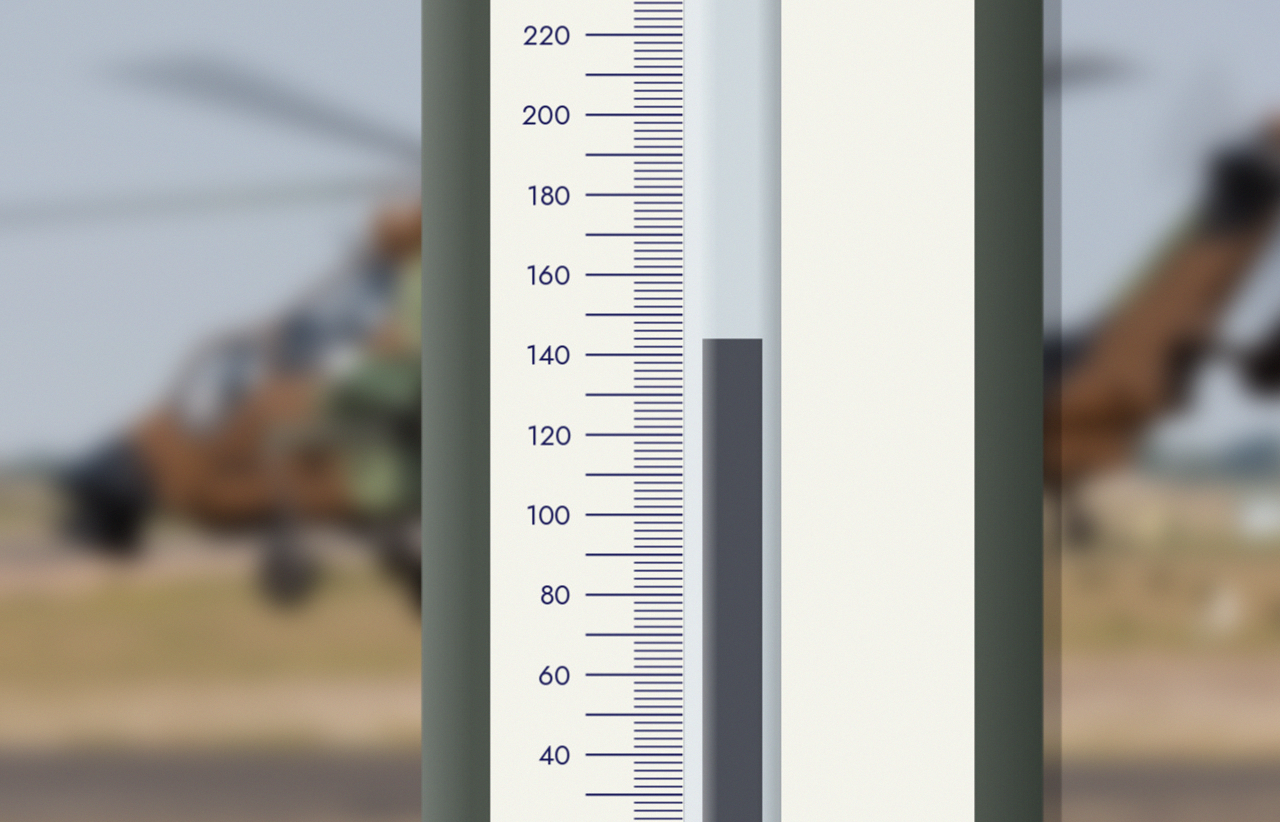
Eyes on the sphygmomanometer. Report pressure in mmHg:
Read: 144 mmHg
